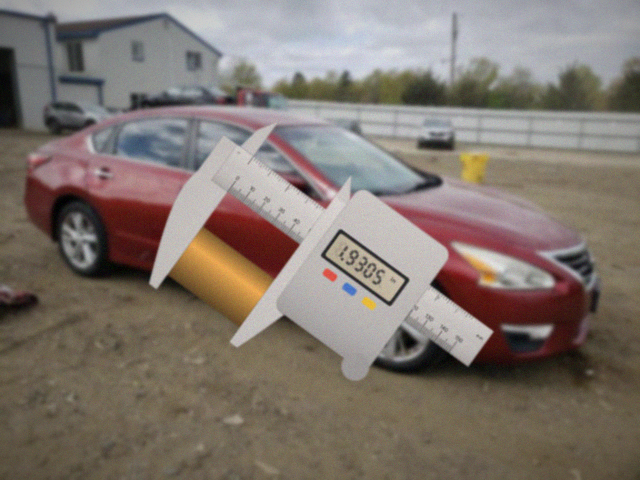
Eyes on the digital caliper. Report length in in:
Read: 1.9305 in
